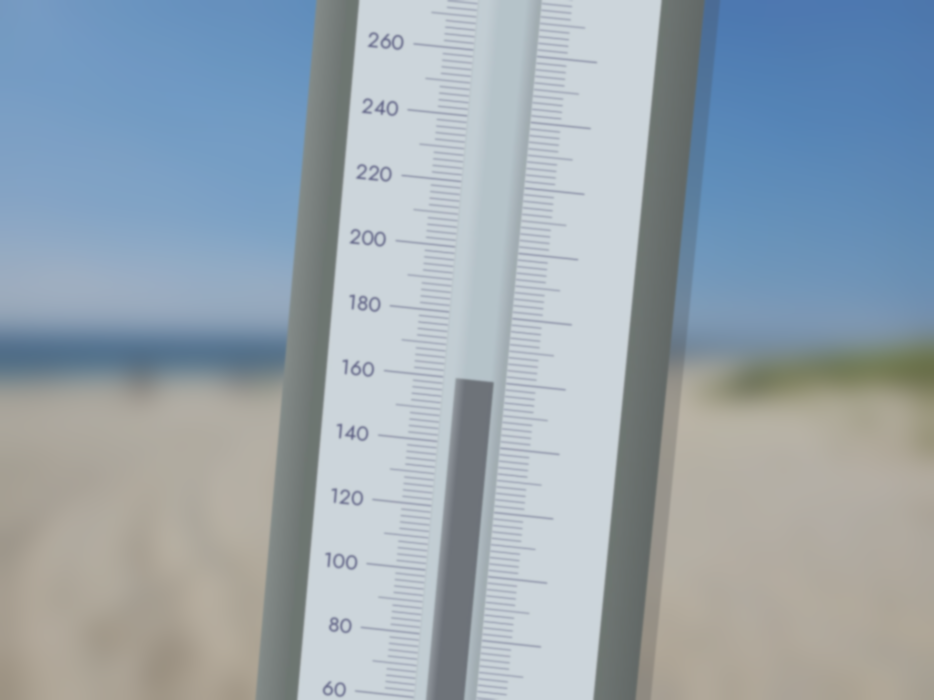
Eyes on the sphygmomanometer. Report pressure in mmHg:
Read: 160 mmHg
